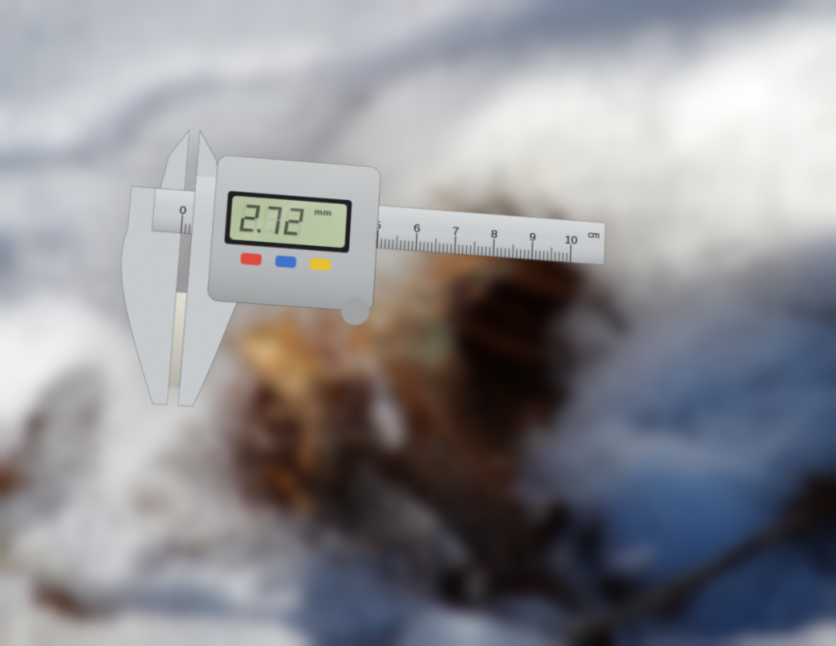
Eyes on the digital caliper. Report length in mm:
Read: 2.72 mm
